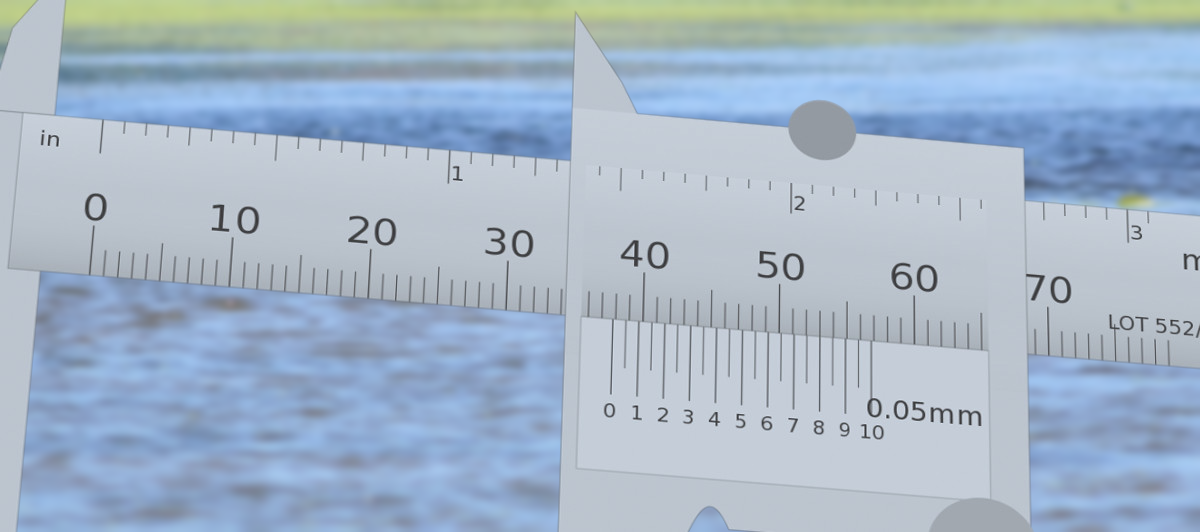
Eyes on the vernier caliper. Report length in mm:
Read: 37.8 mm
